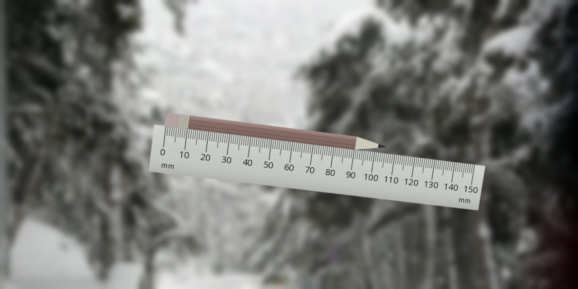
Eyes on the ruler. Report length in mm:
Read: 105 mm
